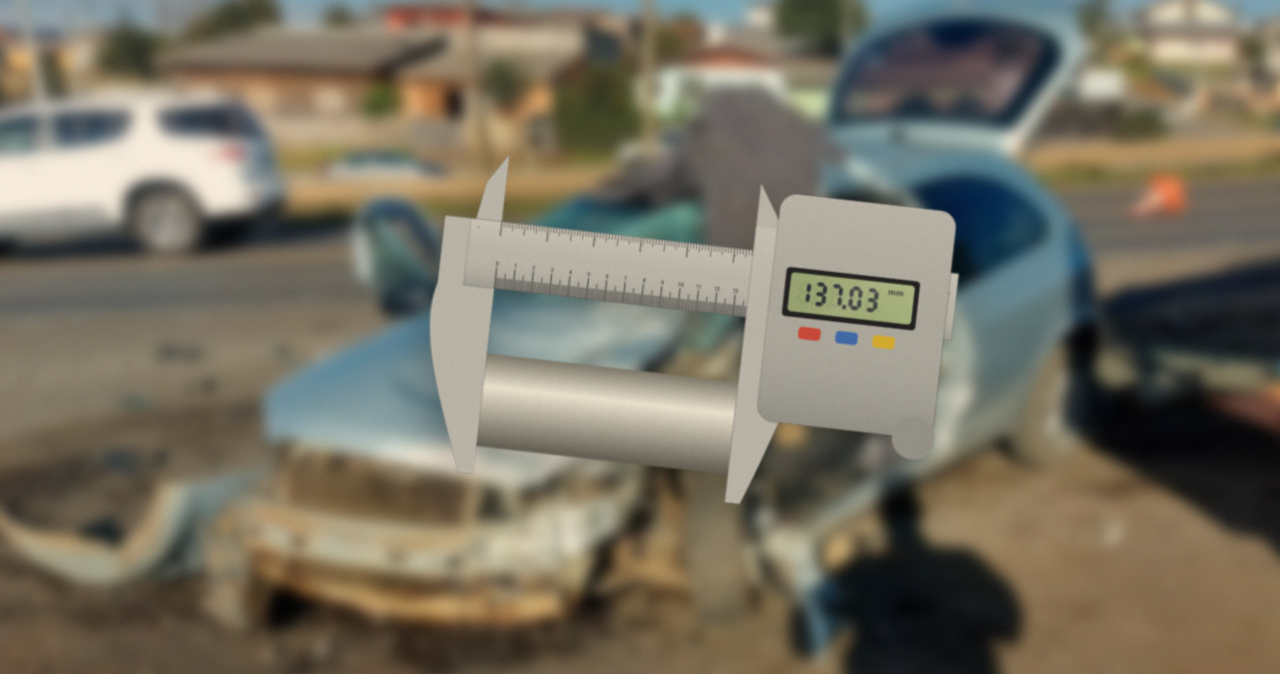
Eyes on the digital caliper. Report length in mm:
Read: 137.03 mm
